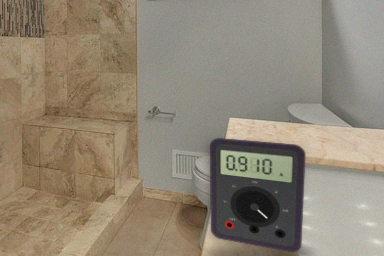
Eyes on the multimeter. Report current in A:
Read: 0.910 A
